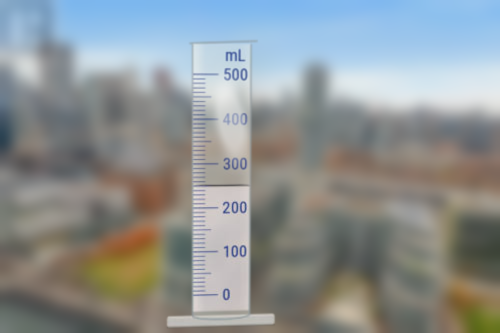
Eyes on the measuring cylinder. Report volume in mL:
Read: 250 mL
